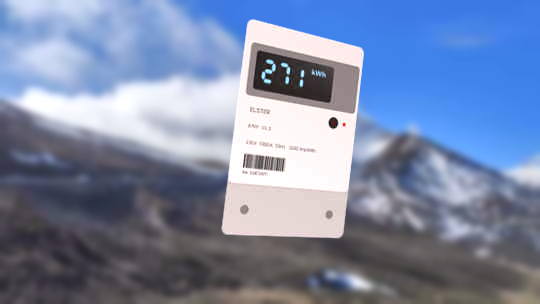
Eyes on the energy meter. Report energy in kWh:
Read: 271 kWh
